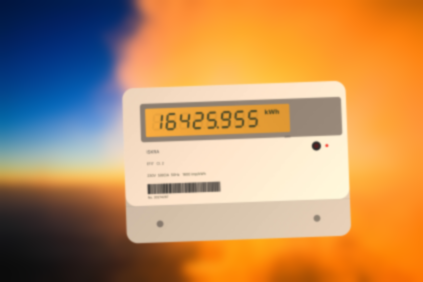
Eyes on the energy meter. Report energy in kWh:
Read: 16425.955 kWh
